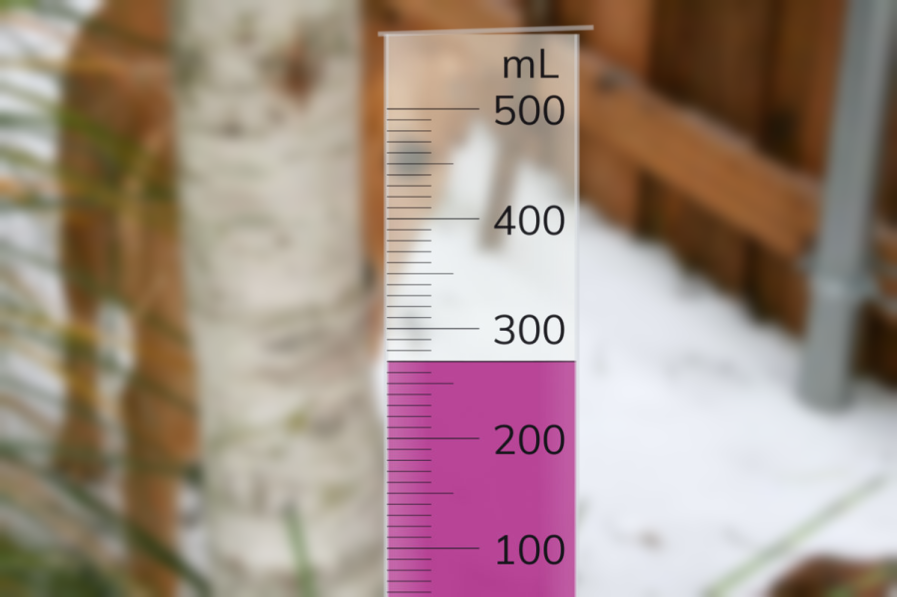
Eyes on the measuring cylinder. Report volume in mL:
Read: 270 mL
